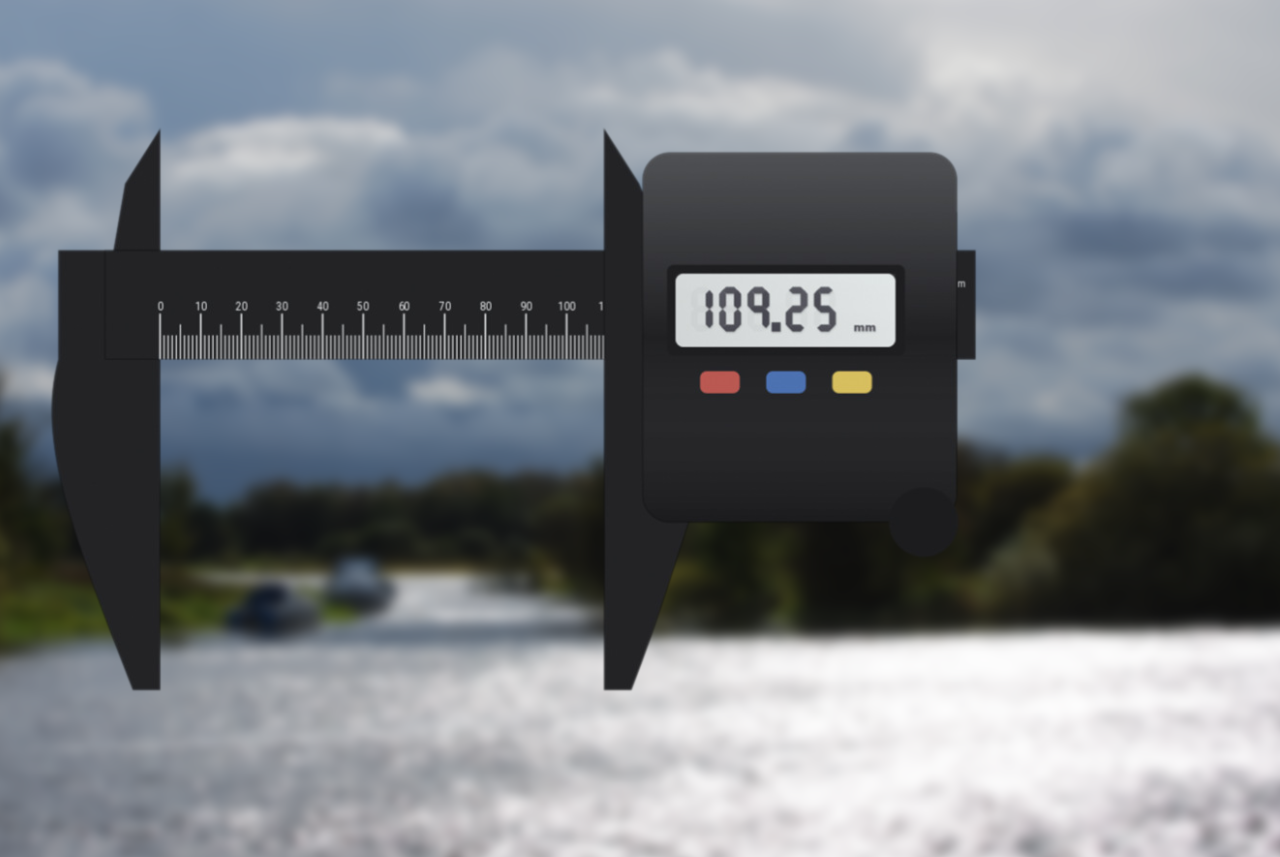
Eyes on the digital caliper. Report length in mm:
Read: 109.25 mm
